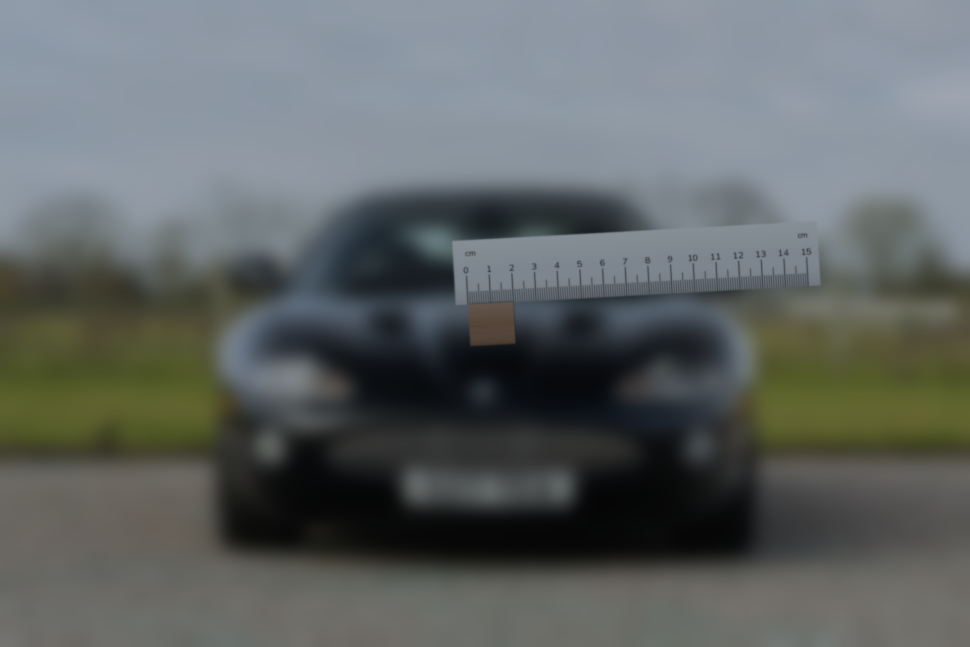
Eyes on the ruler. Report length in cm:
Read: 2 cm
